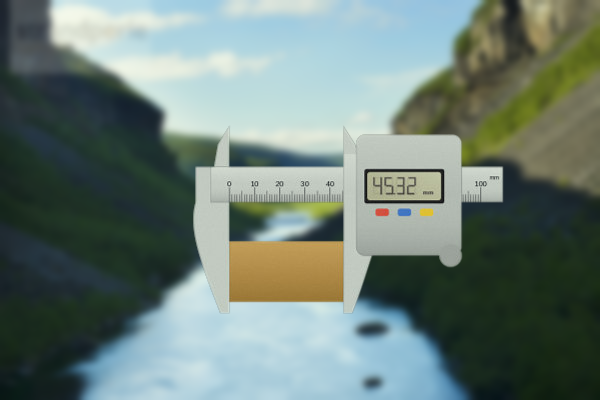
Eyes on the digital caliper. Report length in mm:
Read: 45.32 mm
